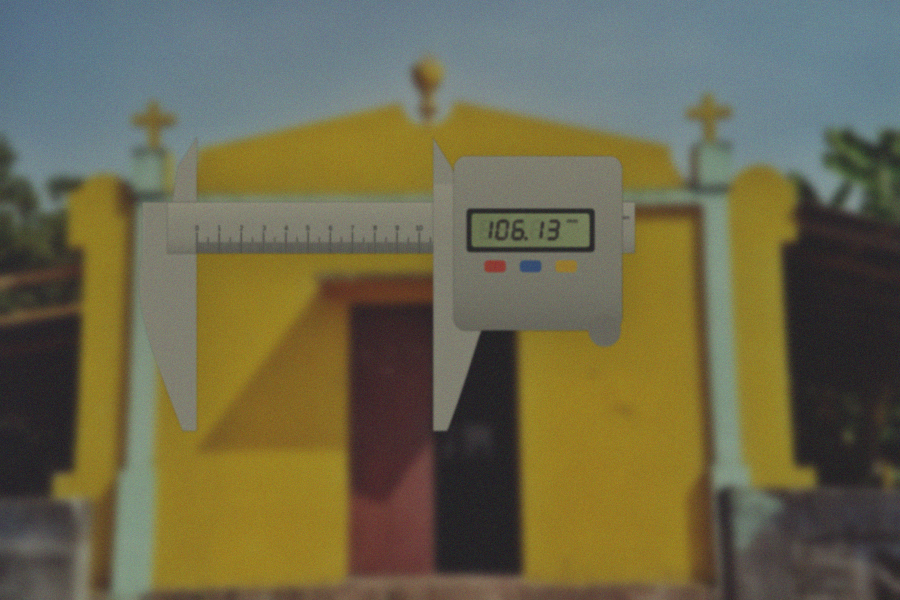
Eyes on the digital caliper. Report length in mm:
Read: 106.13 mm
